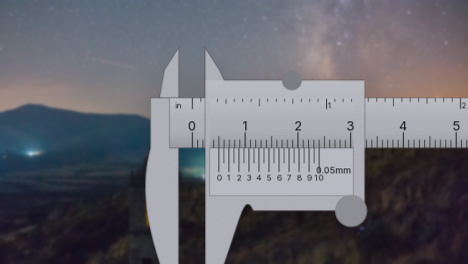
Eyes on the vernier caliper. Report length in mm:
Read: 5.0 mm
